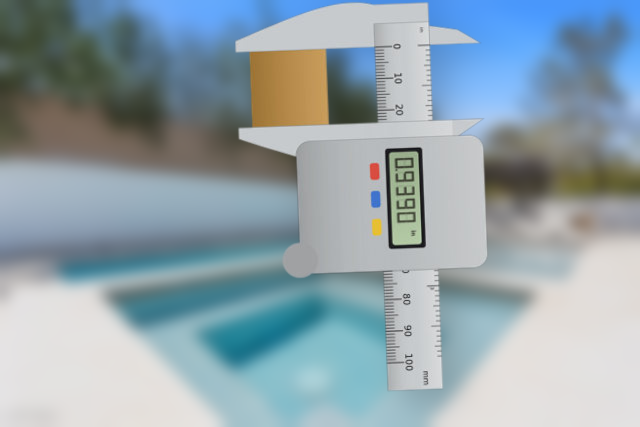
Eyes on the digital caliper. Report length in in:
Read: 0.9390 in
